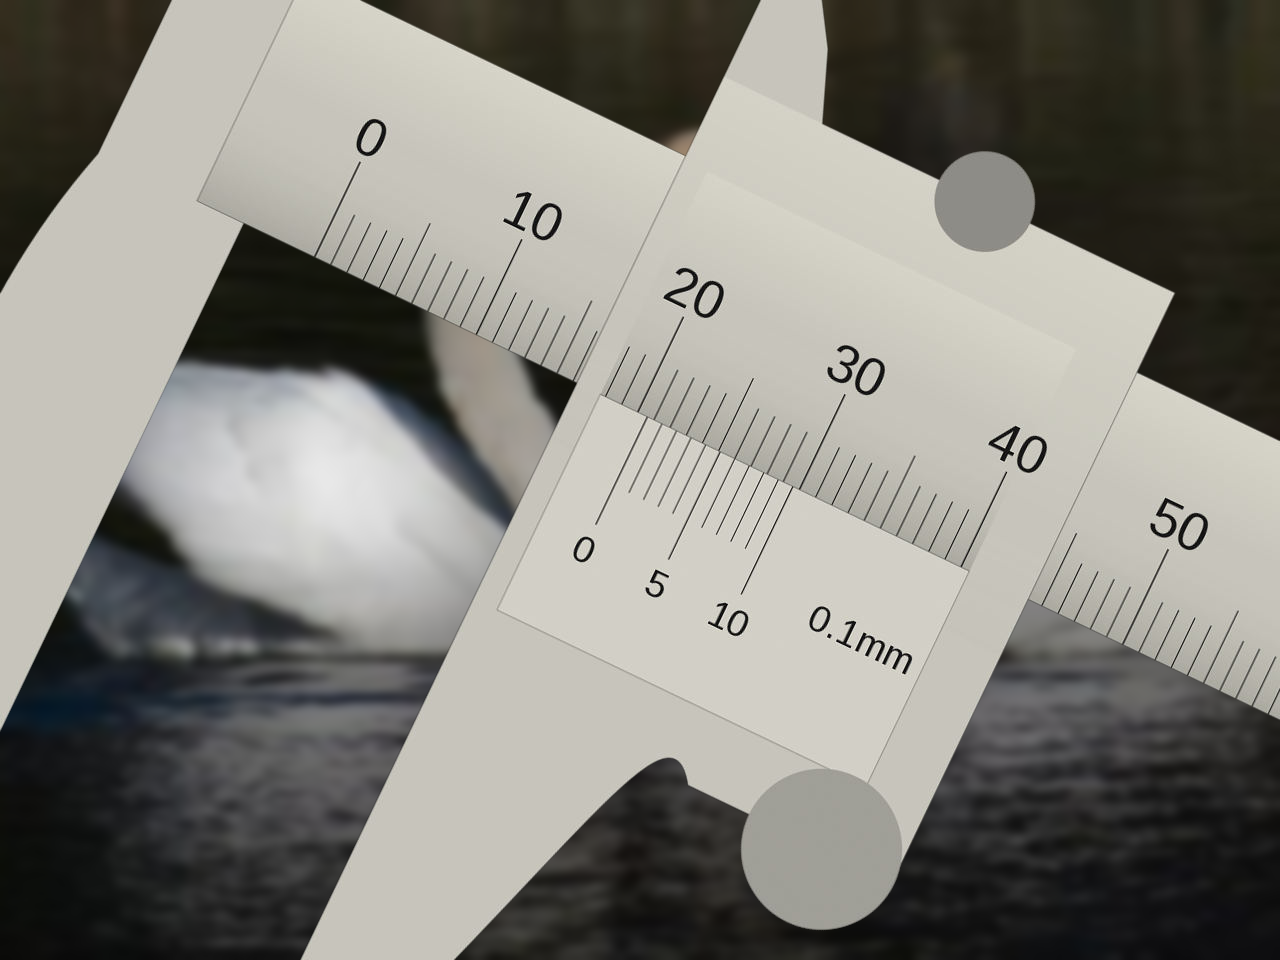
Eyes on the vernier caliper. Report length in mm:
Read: 20.6 mm
